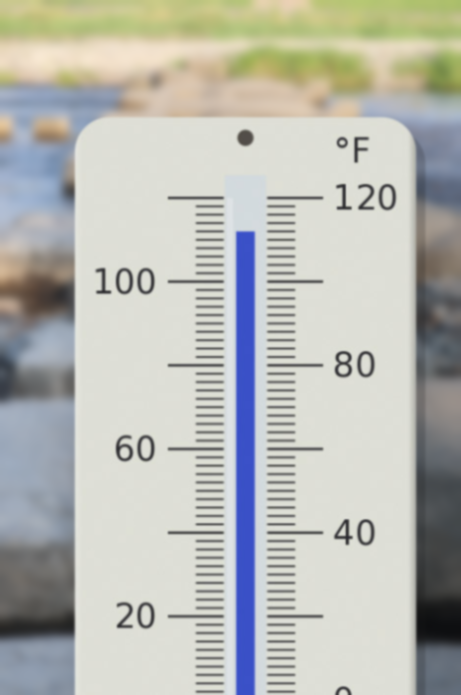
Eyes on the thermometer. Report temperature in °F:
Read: 112 °F
